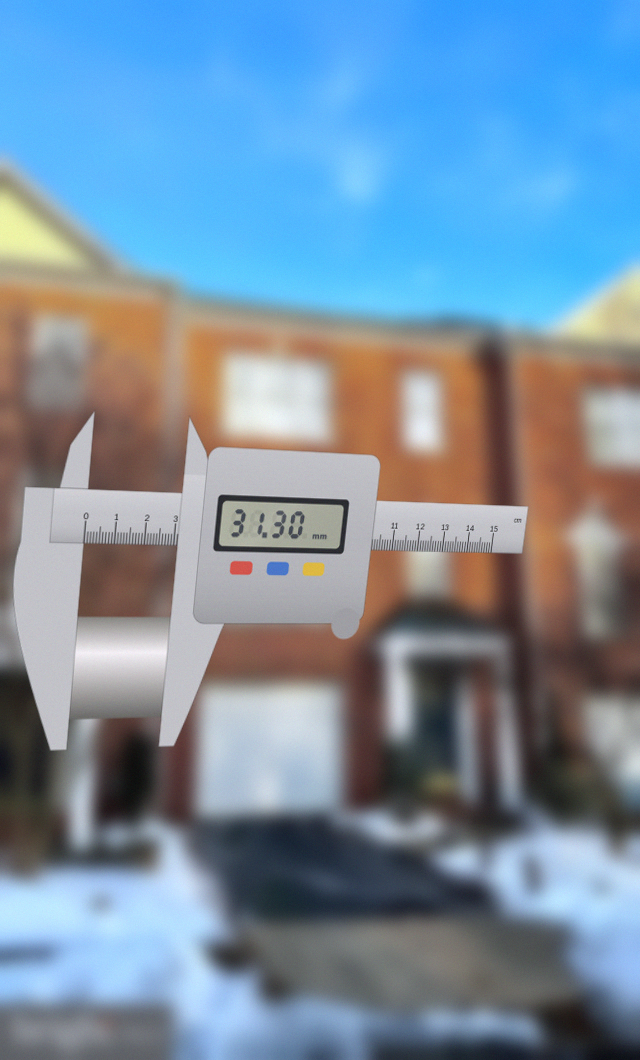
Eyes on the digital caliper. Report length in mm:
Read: 31.30 mm
